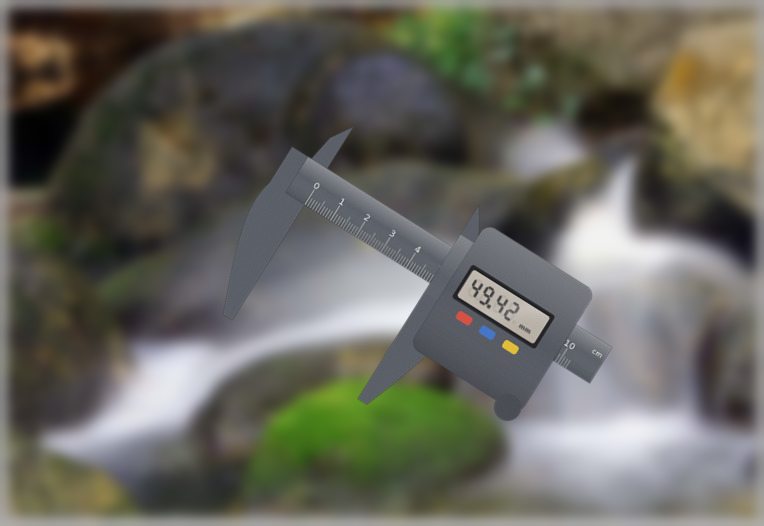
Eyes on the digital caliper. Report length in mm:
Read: 49.42 mm
